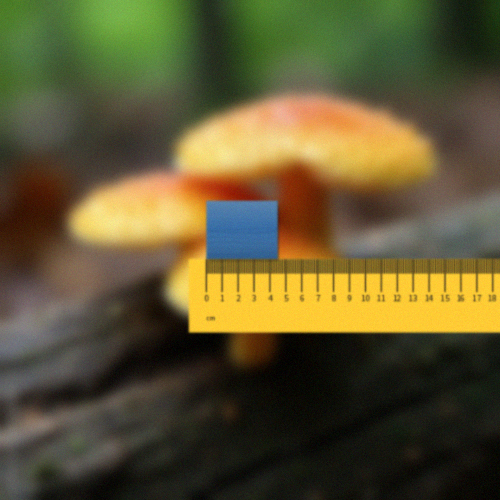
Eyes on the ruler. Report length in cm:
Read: 4.5 cm
